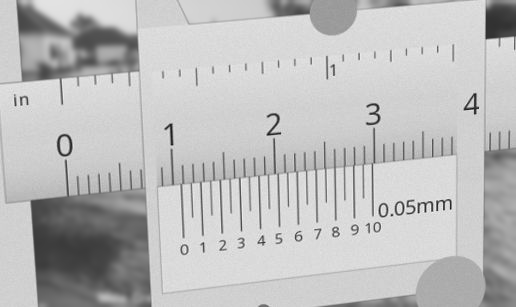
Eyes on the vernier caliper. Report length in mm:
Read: 10.8 mm
